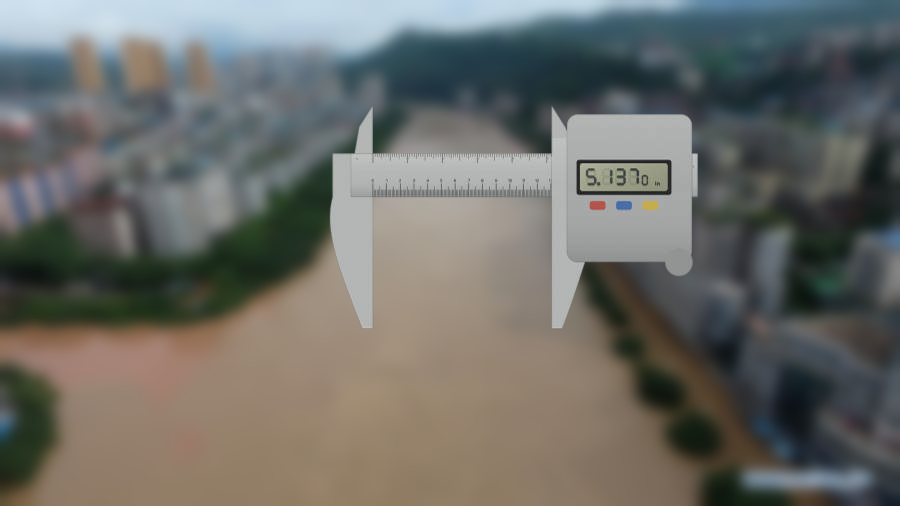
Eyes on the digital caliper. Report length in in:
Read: 5.1370 in
